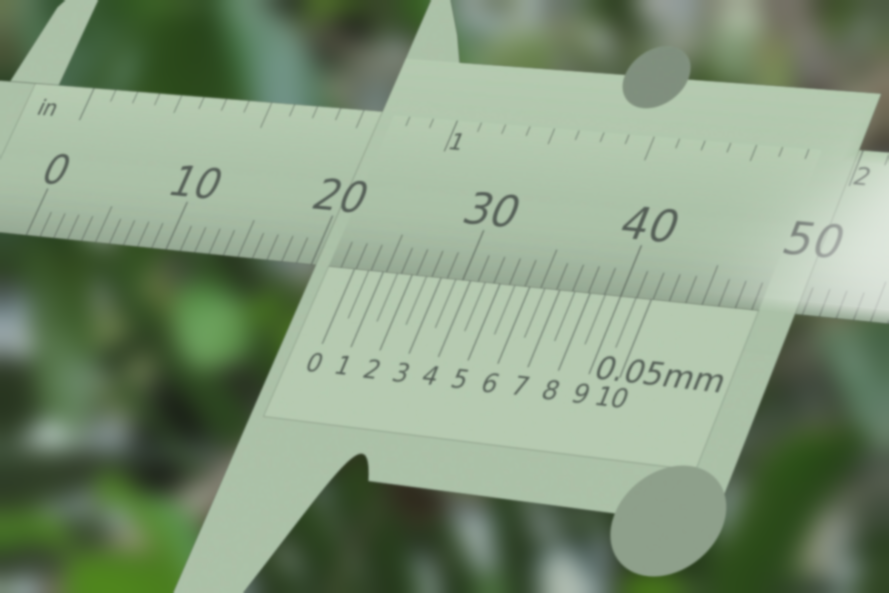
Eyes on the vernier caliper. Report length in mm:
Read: 22.9 mm
